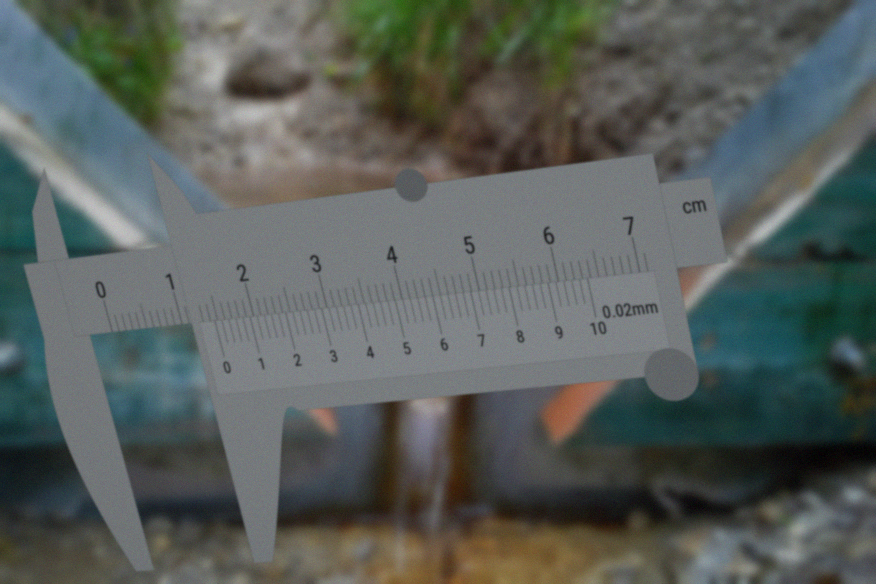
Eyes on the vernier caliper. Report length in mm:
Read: 14.6 mm
